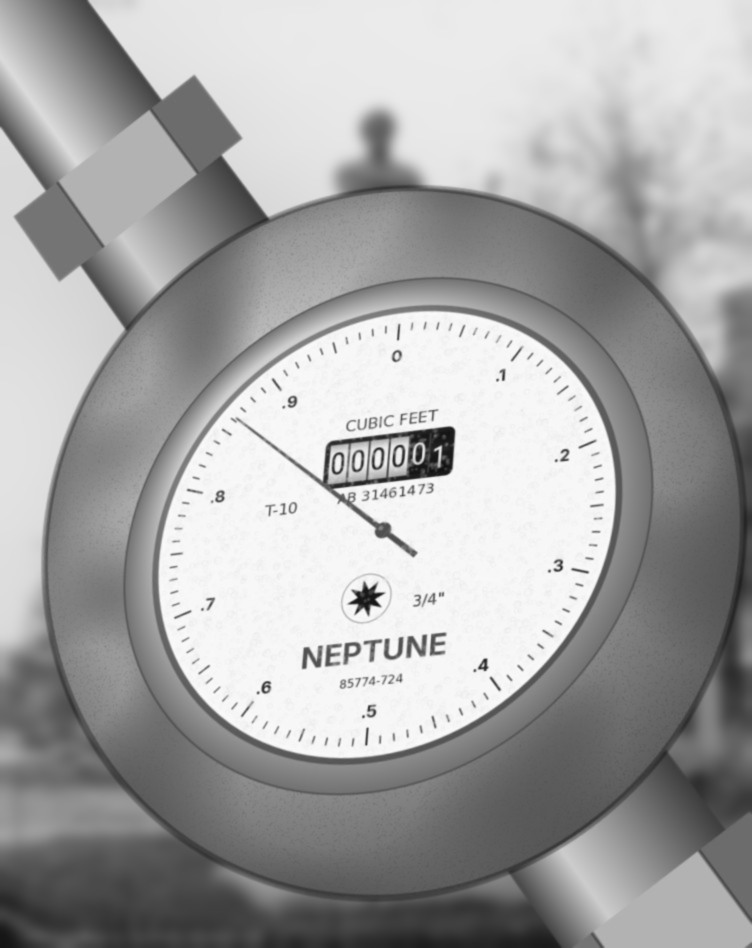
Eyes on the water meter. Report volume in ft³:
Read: 0.86 ft³
